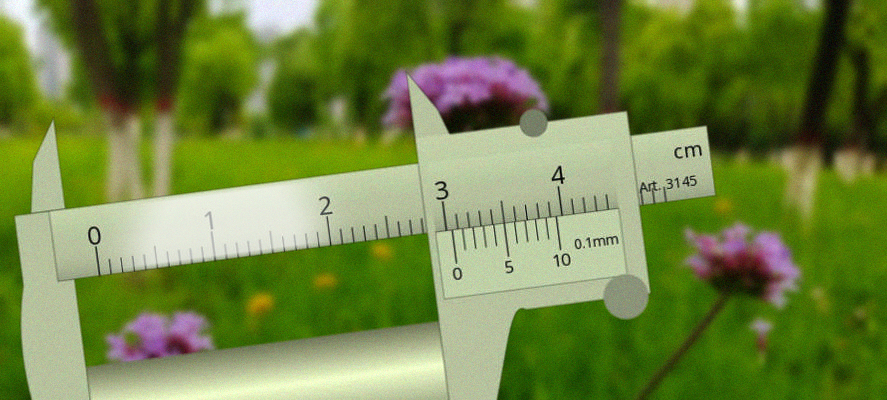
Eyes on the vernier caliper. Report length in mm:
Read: 30.5 mm
